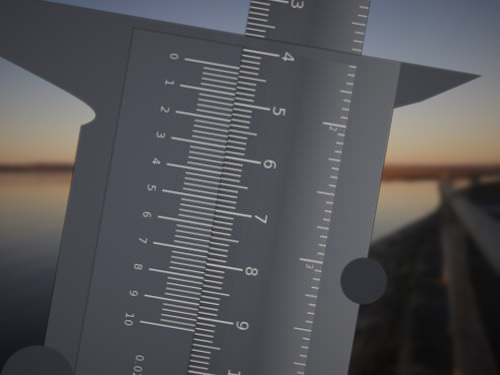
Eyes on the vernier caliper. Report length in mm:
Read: 43.5 mm
